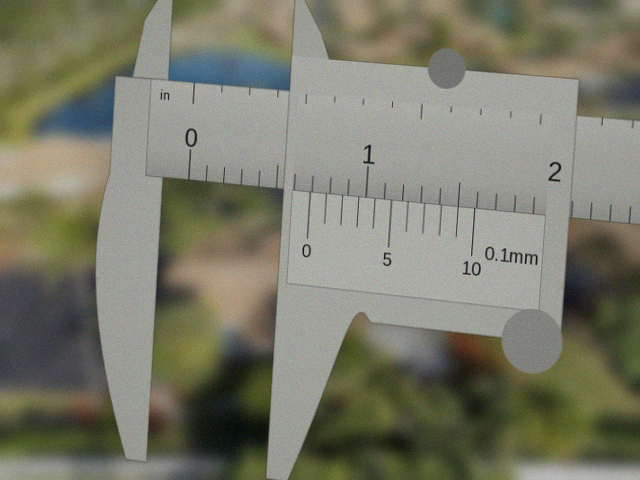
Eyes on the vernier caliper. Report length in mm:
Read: 6.9 mm
